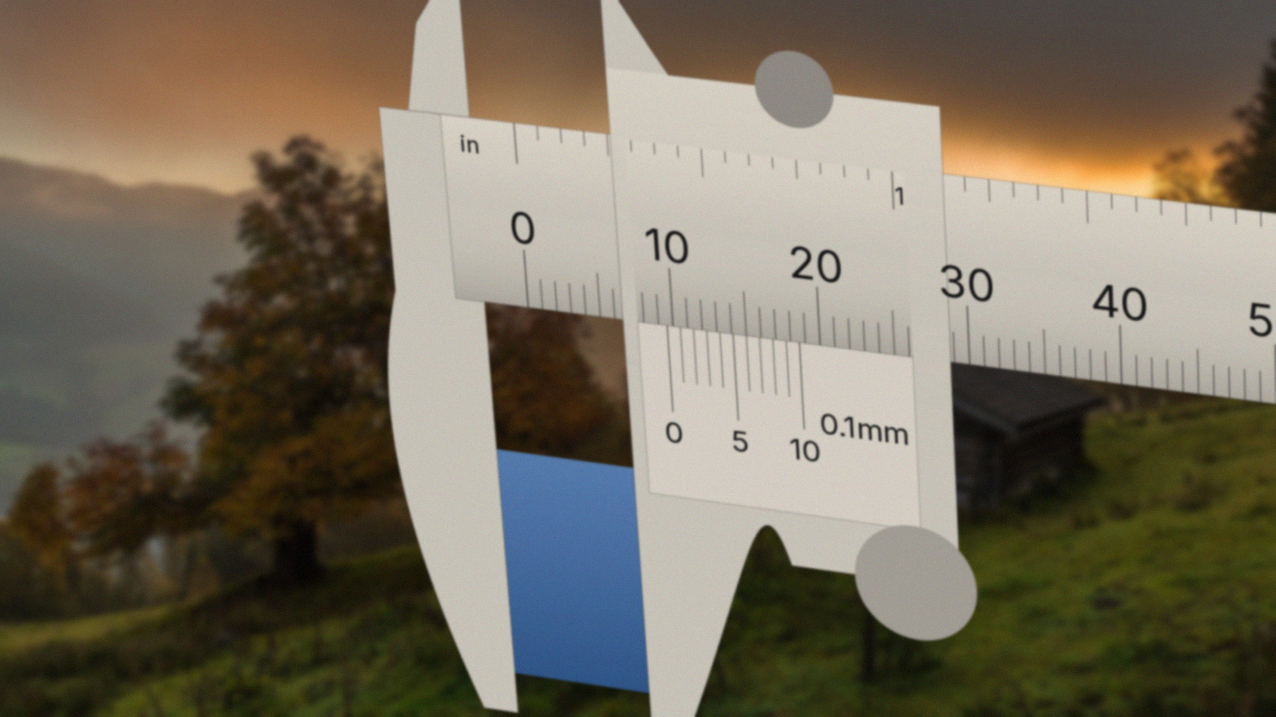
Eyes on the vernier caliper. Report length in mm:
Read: 9.6 mm
